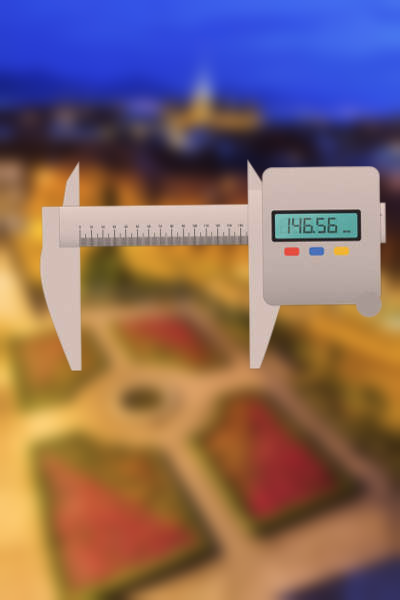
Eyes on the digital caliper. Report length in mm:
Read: 146.56 mm
